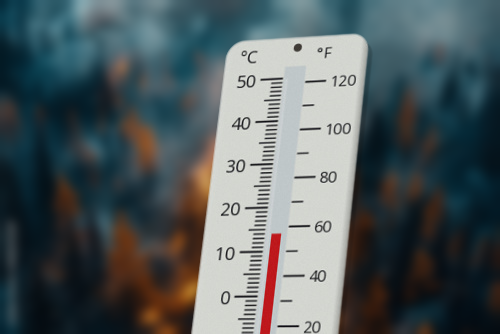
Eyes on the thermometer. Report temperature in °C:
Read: 14 °C
